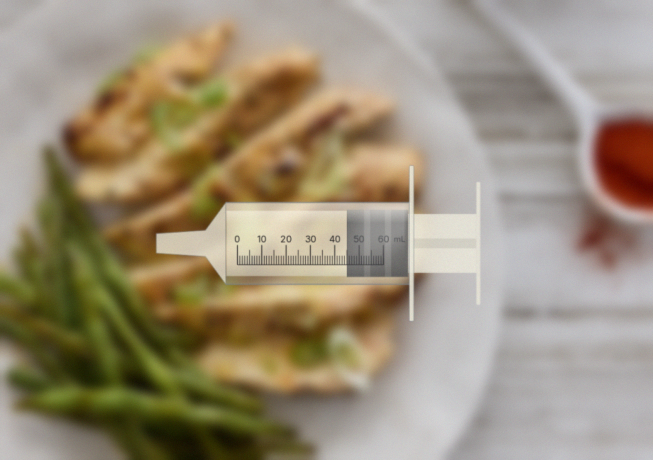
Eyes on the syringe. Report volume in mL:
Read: 45 mL
